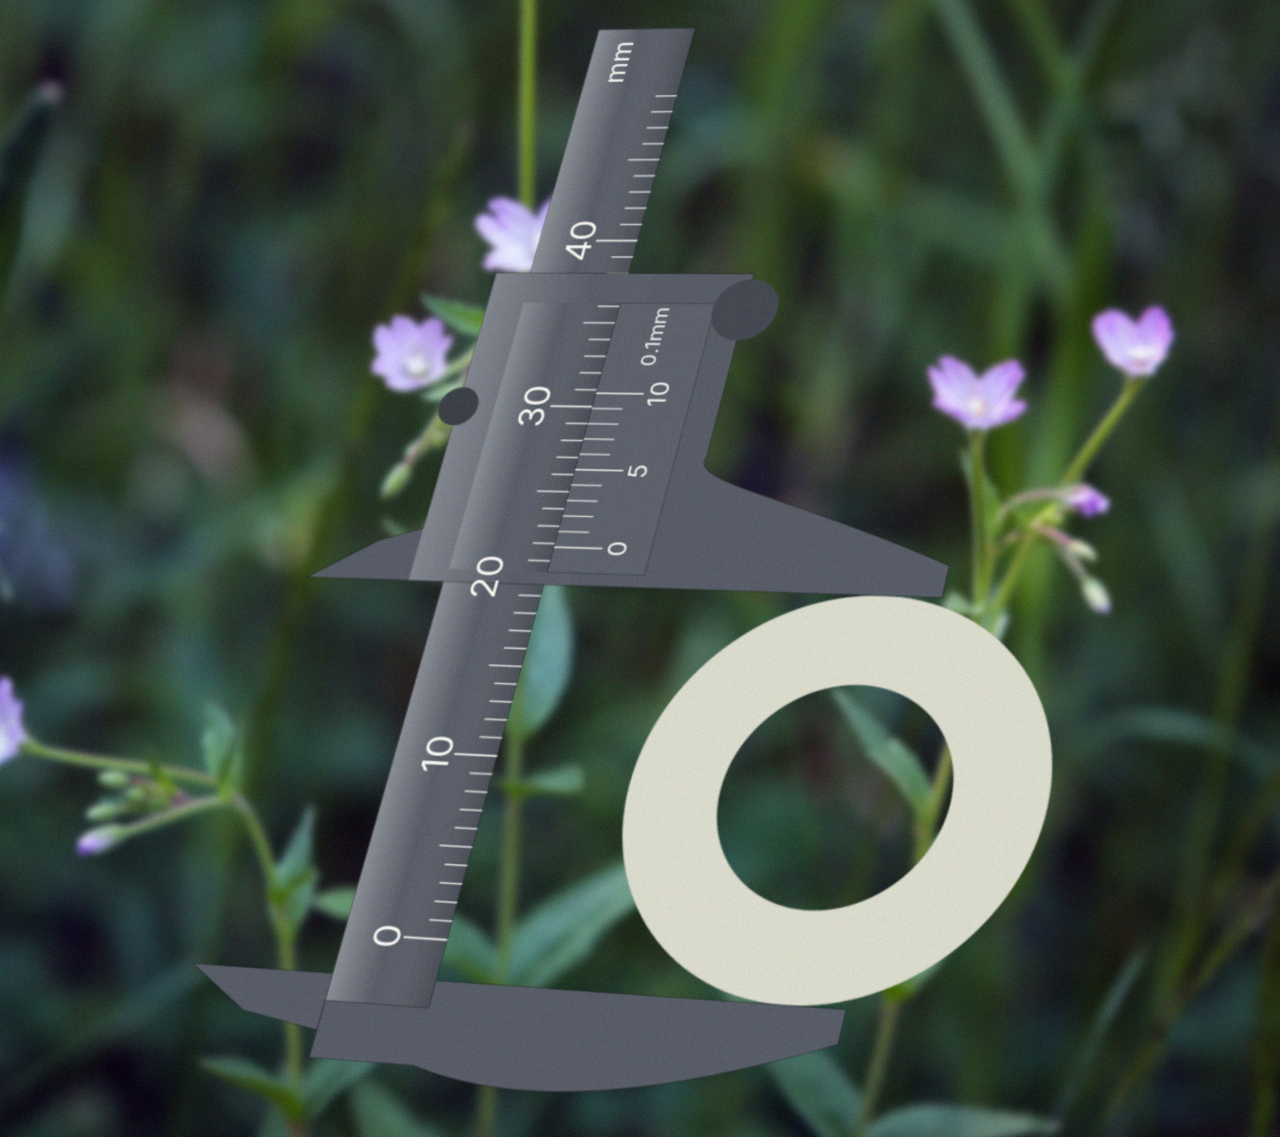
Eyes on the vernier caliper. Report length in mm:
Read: 21.8 mm
